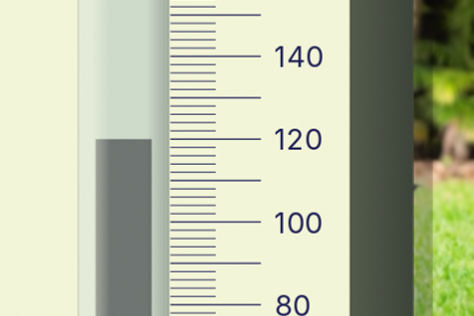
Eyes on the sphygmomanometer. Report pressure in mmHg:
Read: 120 mmHg
